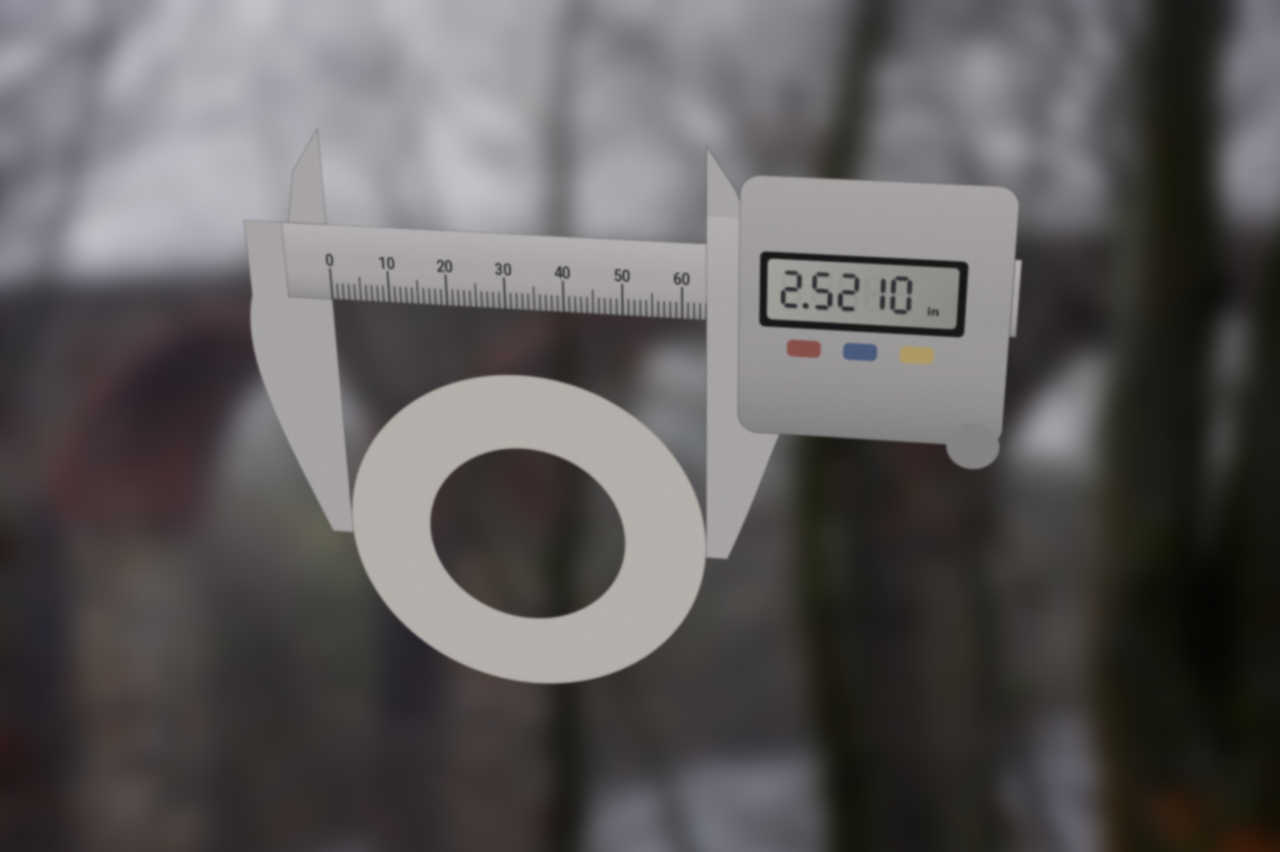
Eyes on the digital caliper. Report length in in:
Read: 2.5210 in
